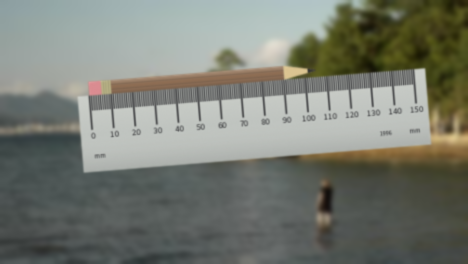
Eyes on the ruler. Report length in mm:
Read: 105 mm
